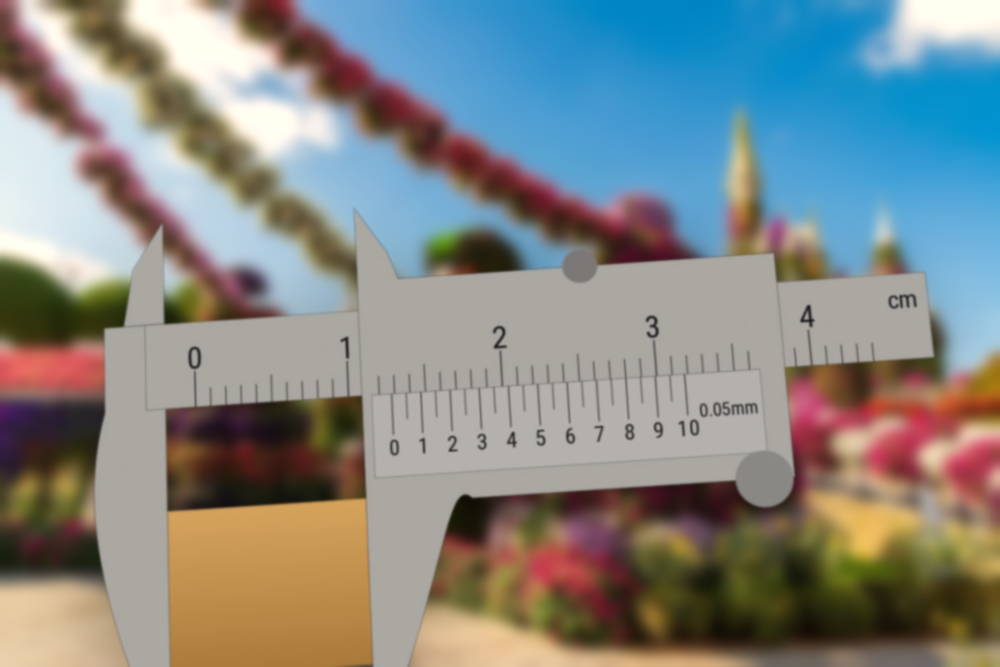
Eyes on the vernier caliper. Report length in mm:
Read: 12.8 mm
